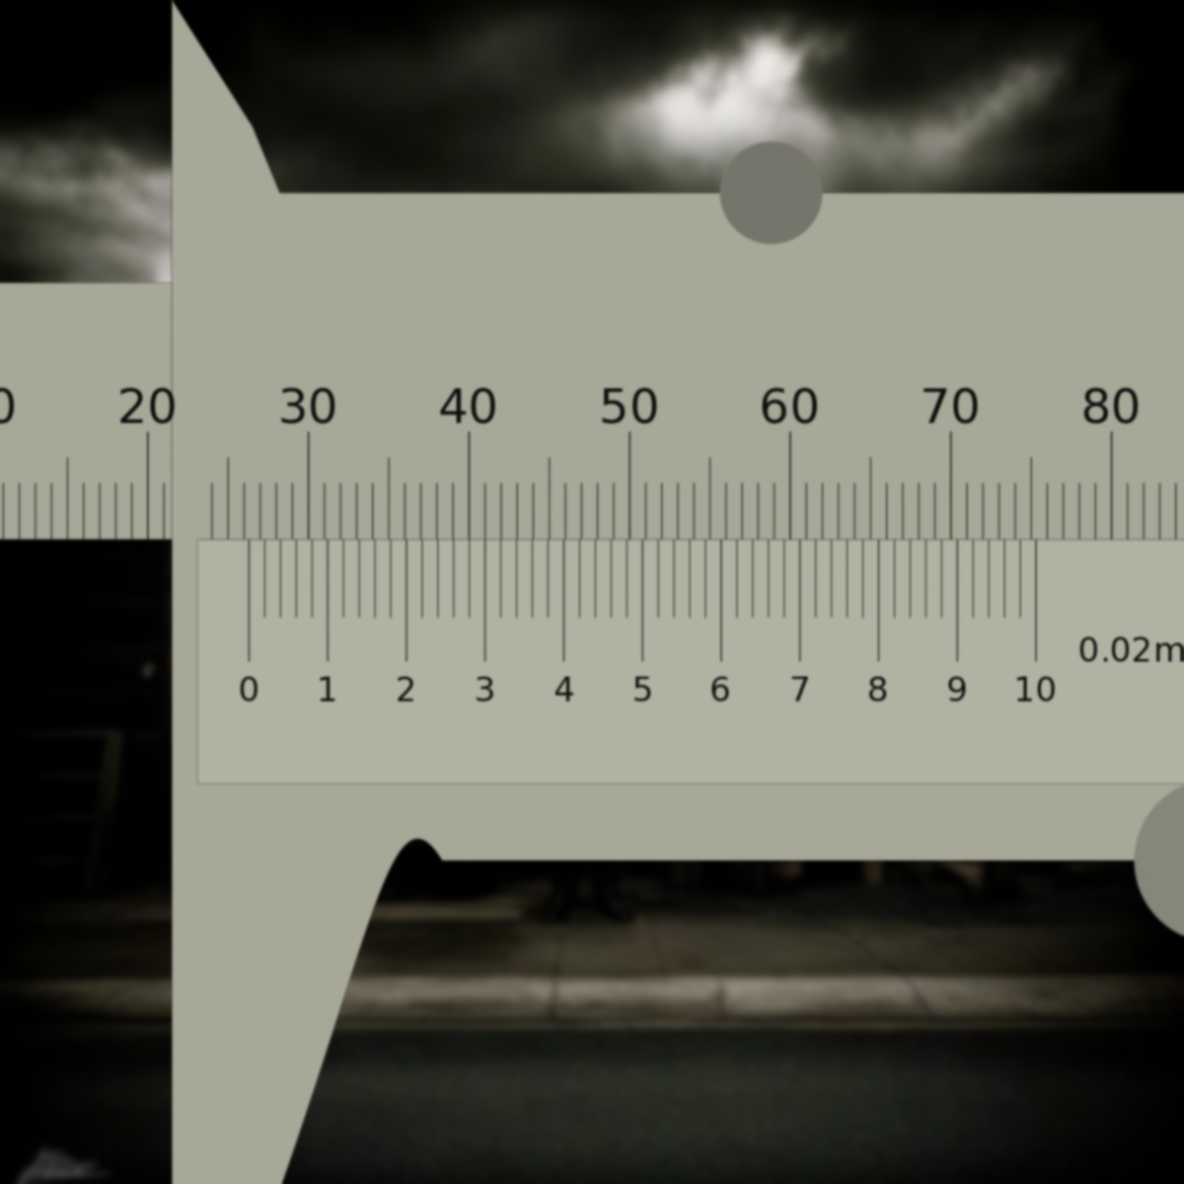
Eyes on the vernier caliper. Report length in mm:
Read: 26.3 mm
